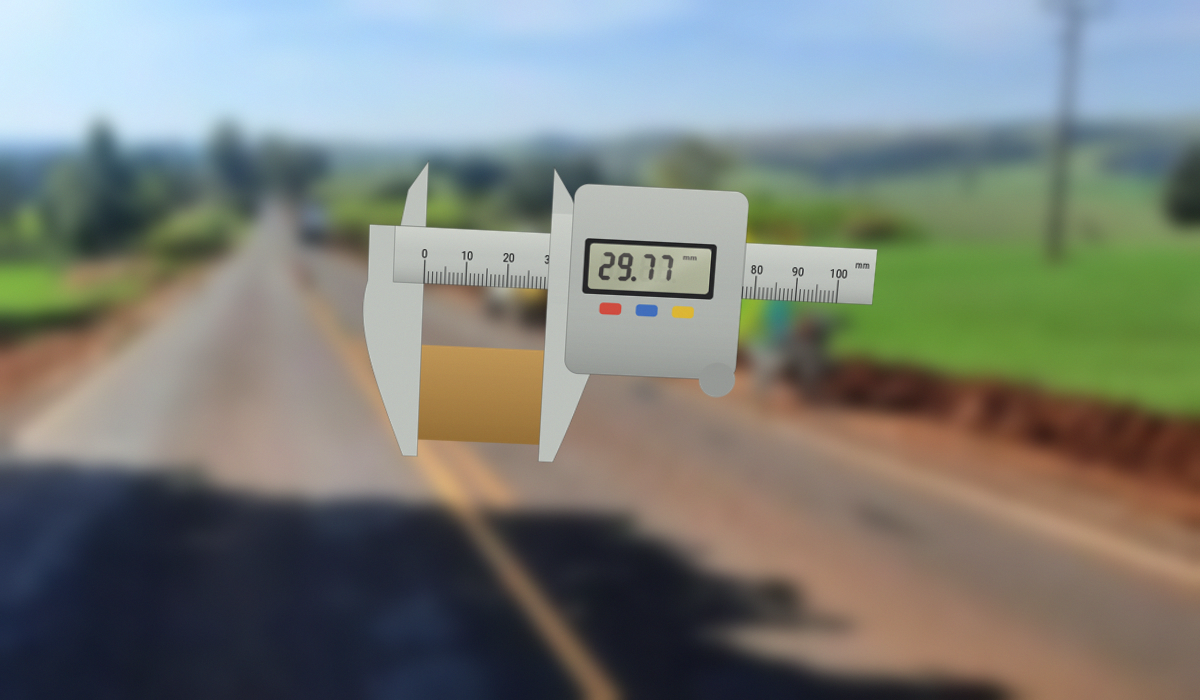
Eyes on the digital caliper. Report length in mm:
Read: 29.77 mm
